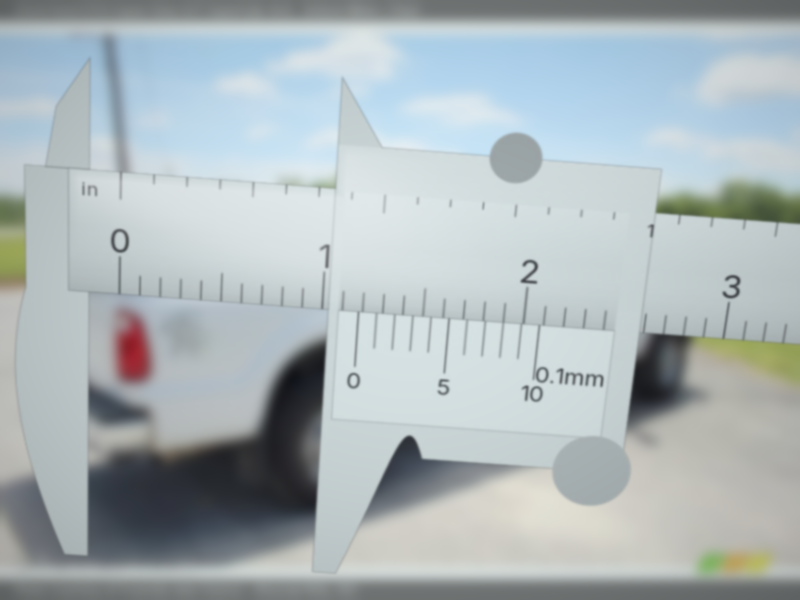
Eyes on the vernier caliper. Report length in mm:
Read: 11.8 mm
